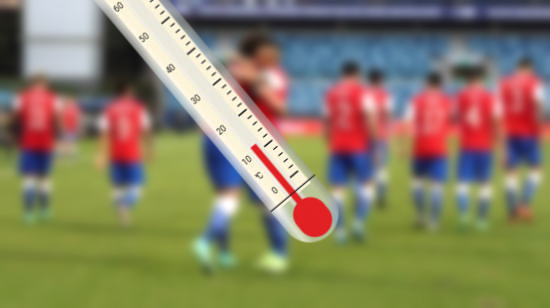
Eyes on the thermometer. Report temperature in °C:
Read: 12 °C
